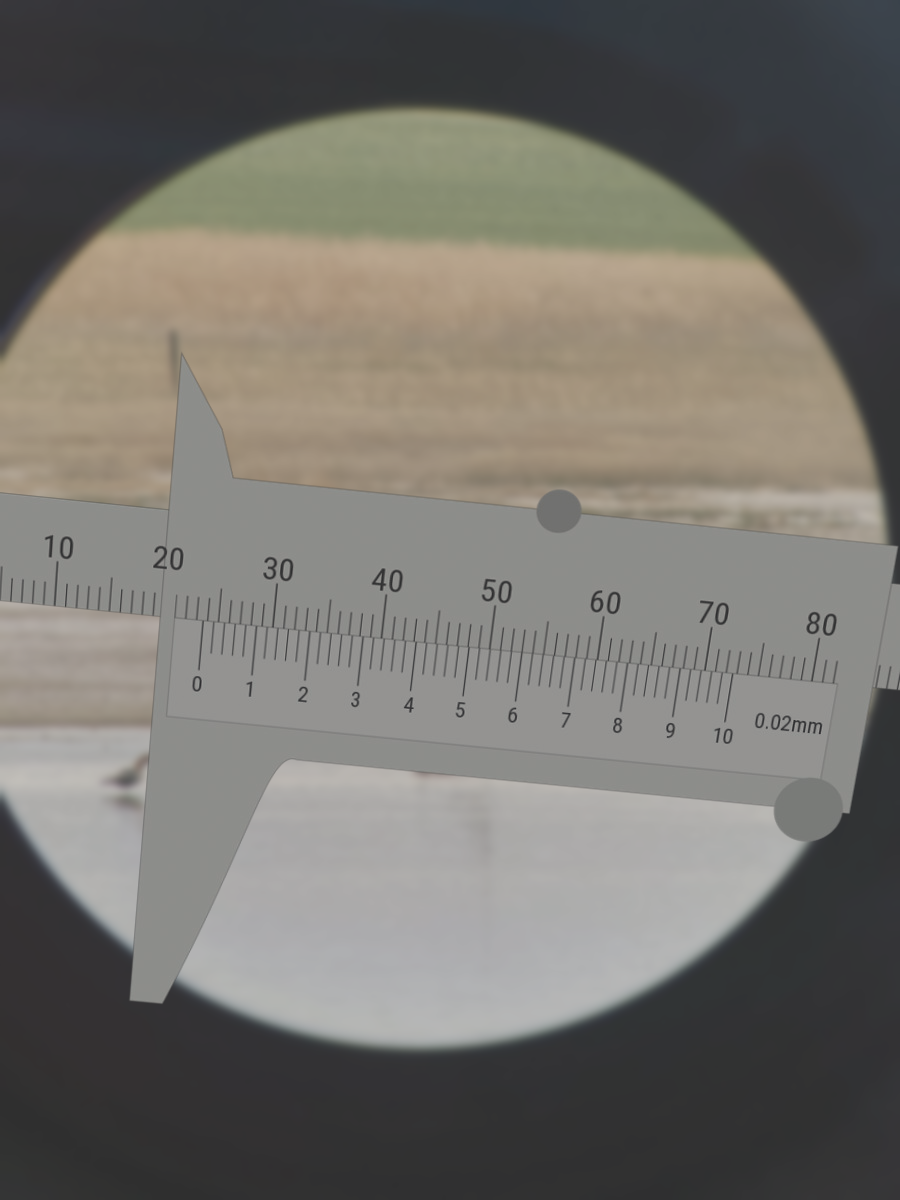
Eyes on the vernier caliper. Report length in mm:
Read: 23.6 mm
